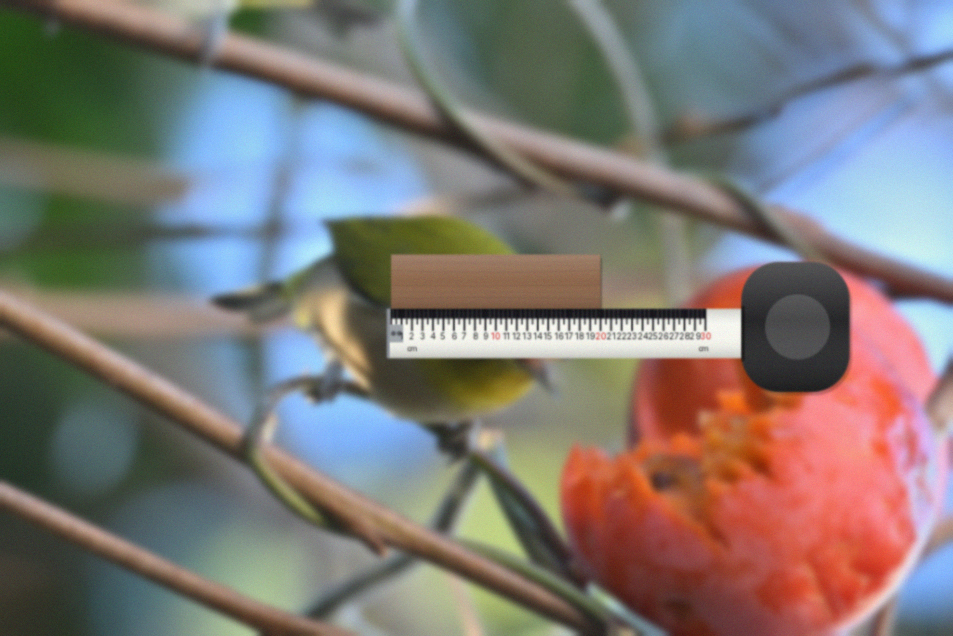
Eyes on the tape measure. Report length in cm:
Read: 20 cm
